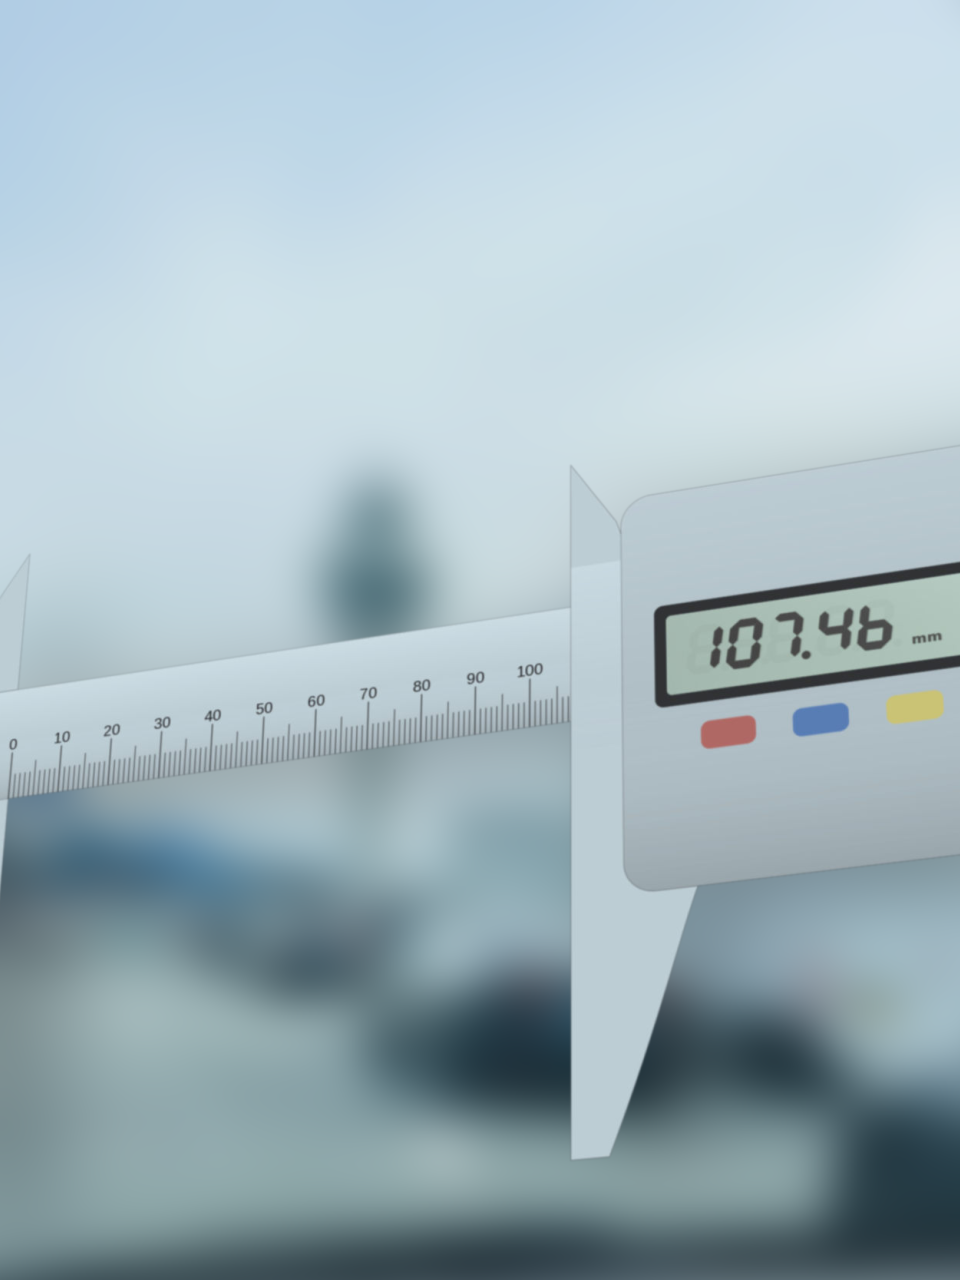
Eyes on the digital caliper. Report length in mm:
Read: 107.46 mm
